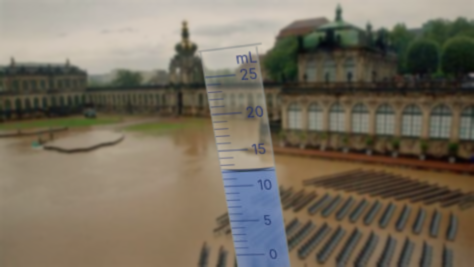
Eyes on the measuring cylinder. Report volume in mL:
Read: 12 mL
